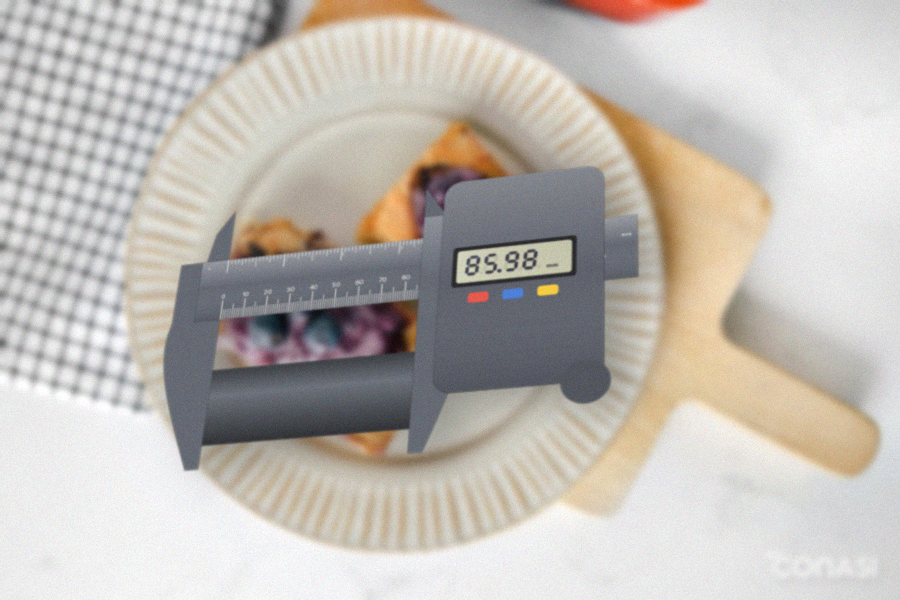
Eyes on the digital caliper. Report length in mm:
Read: 85.98 mm
